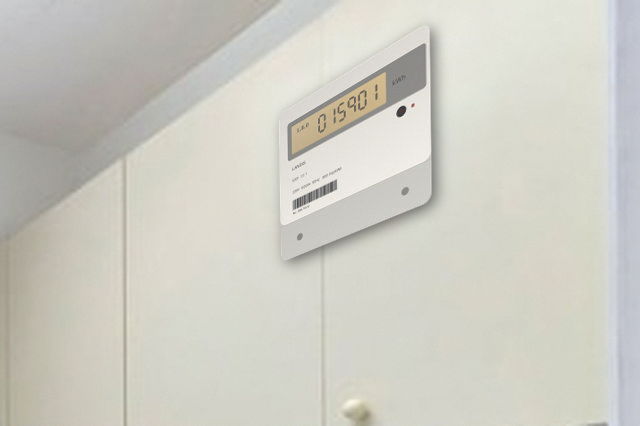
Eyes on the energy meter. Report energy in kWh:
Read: 15901 kWh
